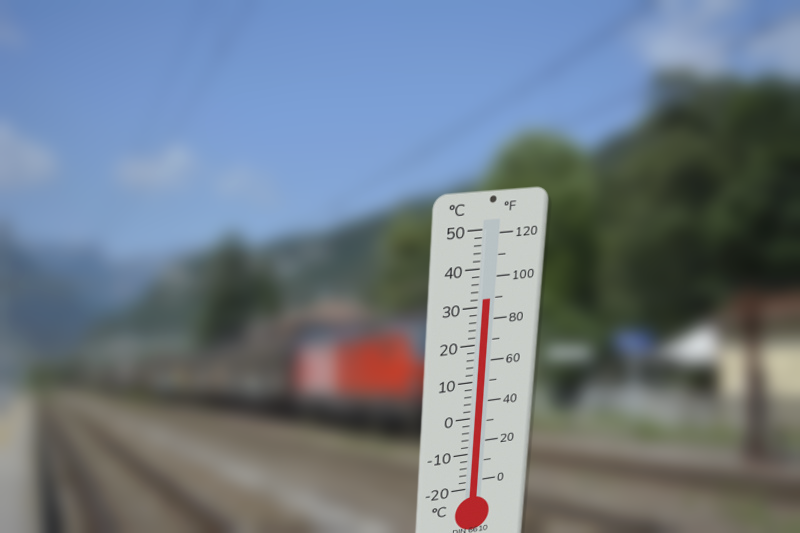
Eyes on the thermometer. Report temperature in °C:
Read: 32 °C
